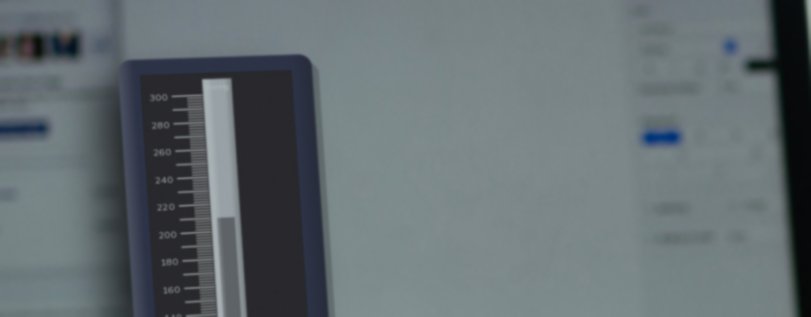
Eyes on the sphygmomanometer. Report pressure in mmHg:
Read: 210 mmHg
